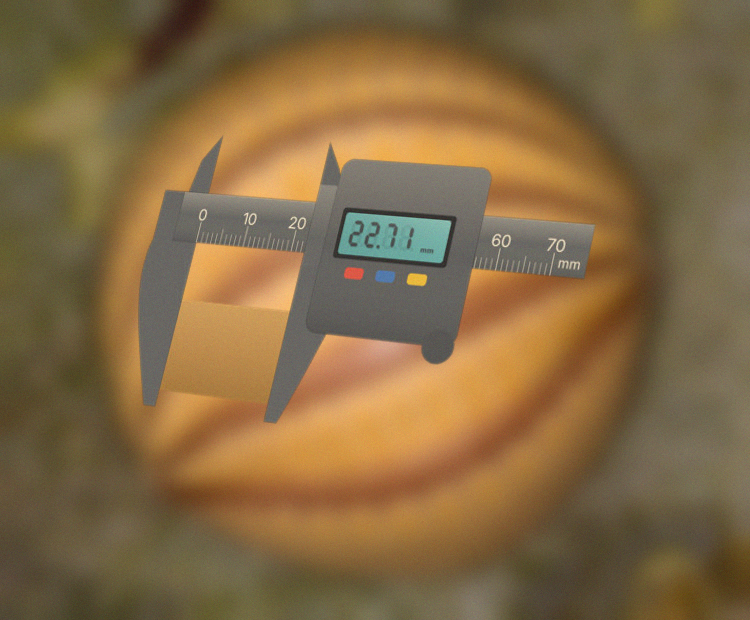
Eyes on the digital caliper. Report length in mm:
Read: 22.71 mm
